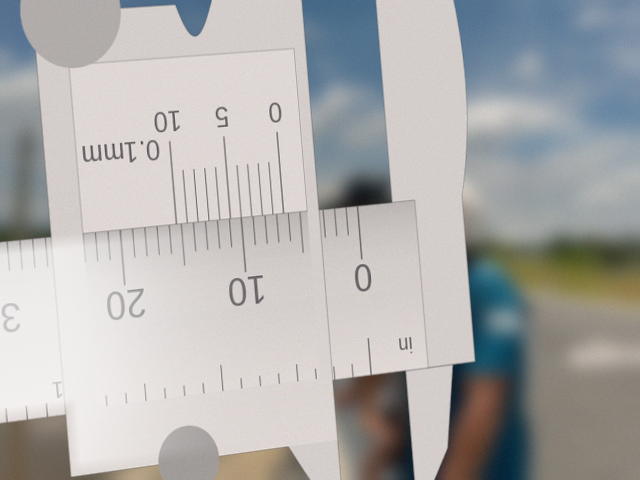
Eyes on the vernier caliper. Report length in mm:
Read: 6.4 mm
